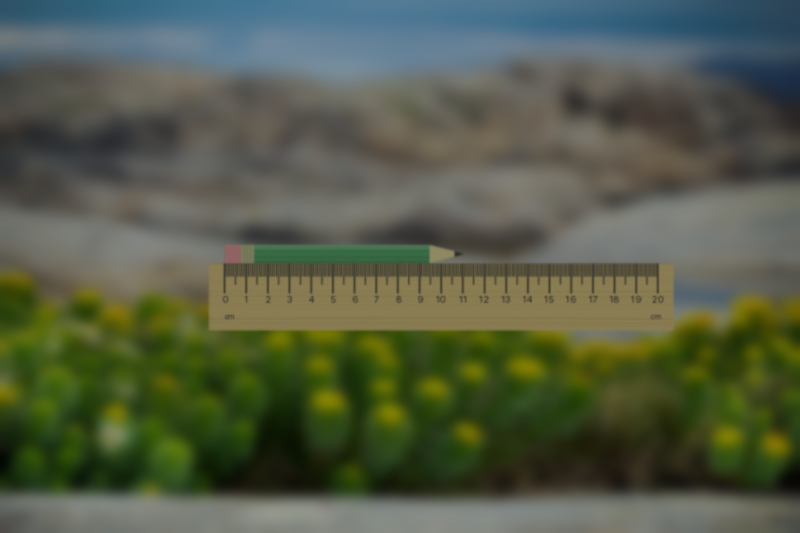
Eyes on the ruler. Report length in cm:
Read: 11 cm
